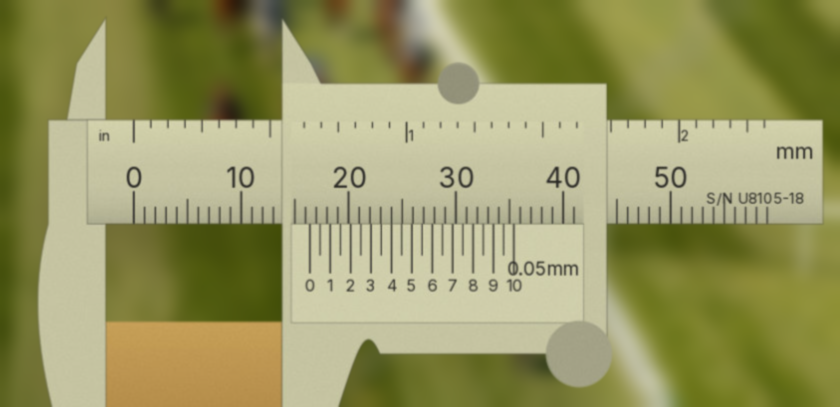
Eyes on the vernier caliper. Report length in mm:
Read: 16.4 mm
